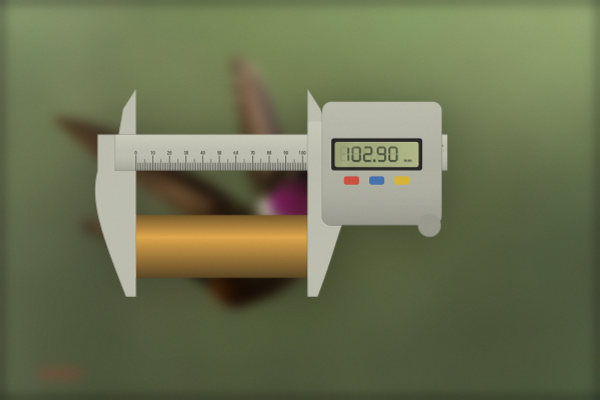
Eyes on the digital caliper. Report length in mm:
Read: 102.90 mm
